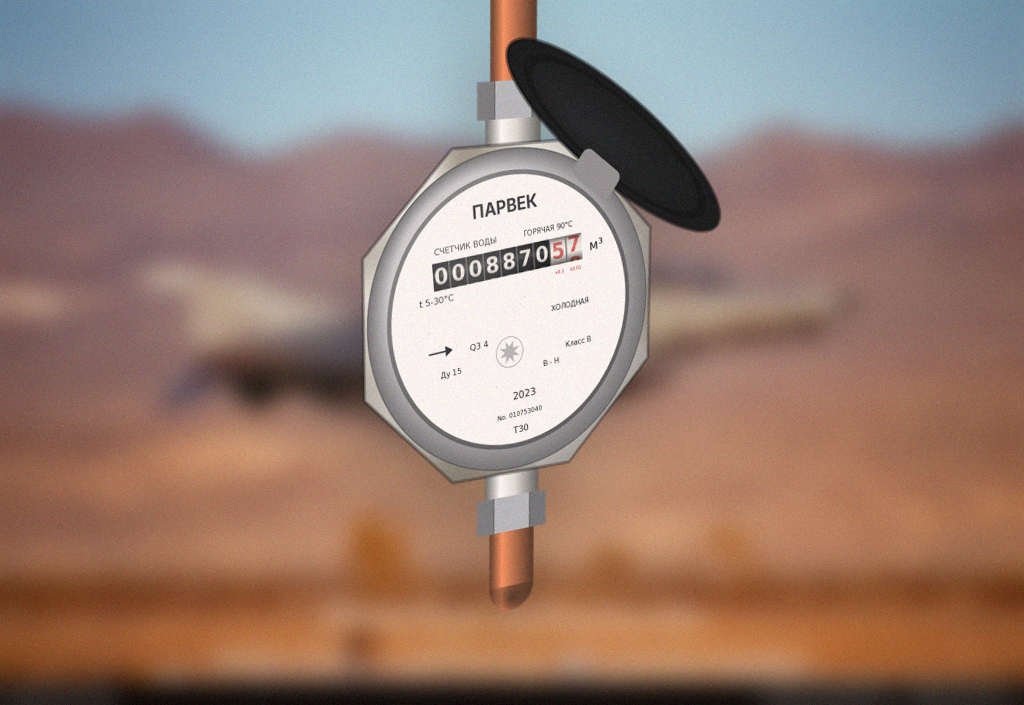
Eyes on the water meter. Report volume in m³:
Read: 8870.57 m³
